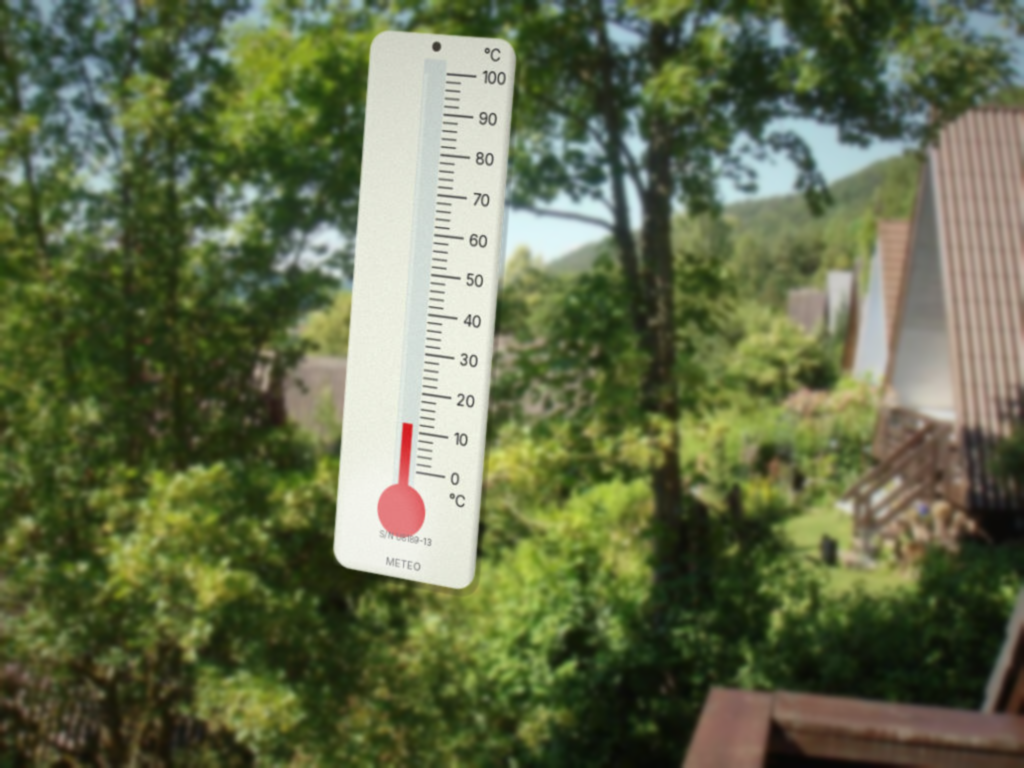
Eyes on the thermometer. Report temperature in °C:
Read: 12 °C
